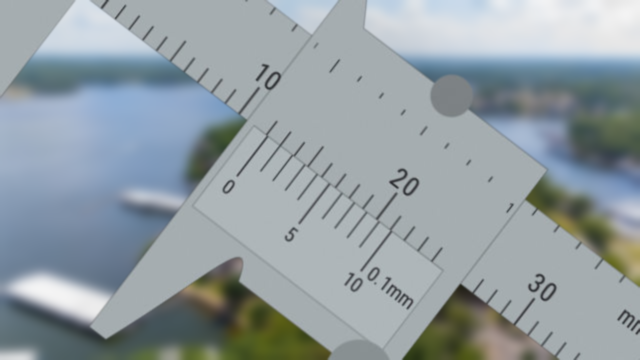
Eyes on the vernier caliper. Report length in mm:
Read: 12.1 mm
